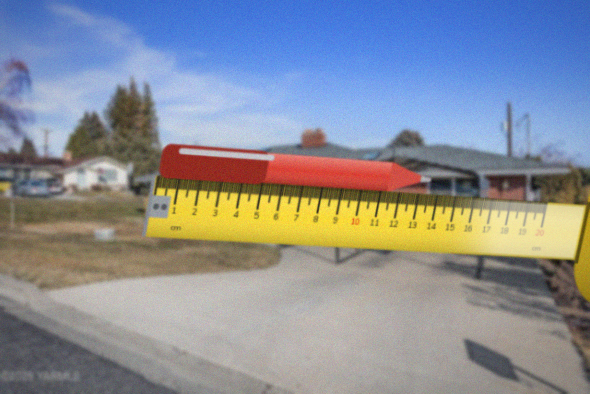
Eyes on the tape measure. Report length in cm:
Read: 13.5 cm
